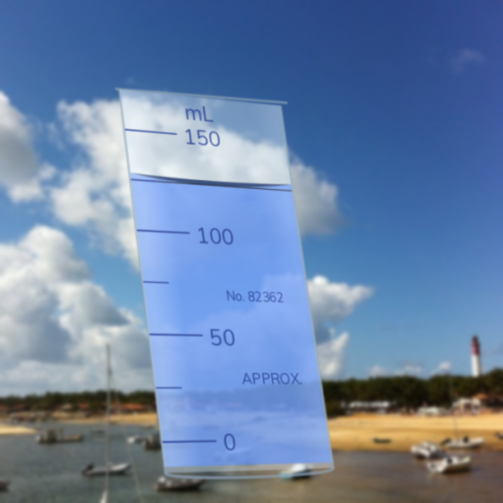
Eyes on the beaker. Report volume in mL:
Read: 125 mL
